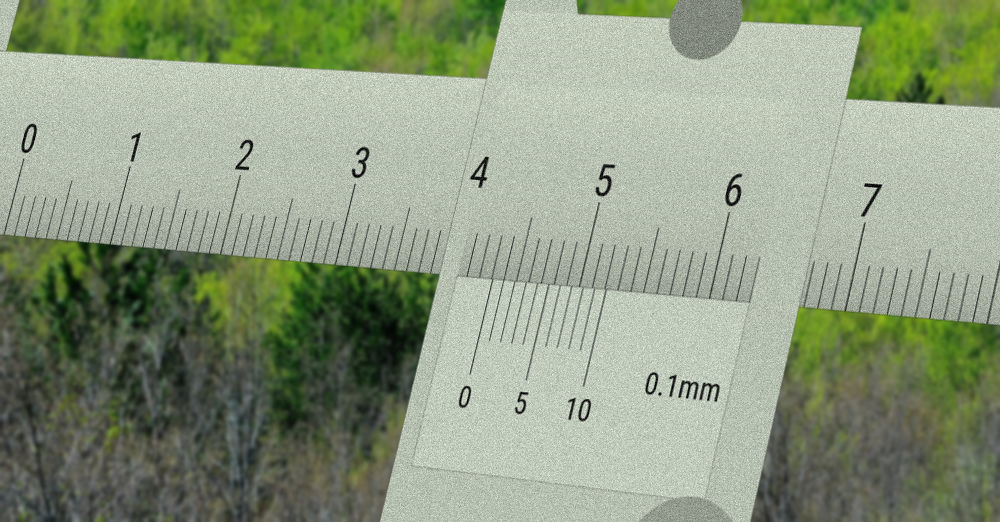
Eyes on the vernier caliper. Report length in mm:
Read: 43.1 mm
